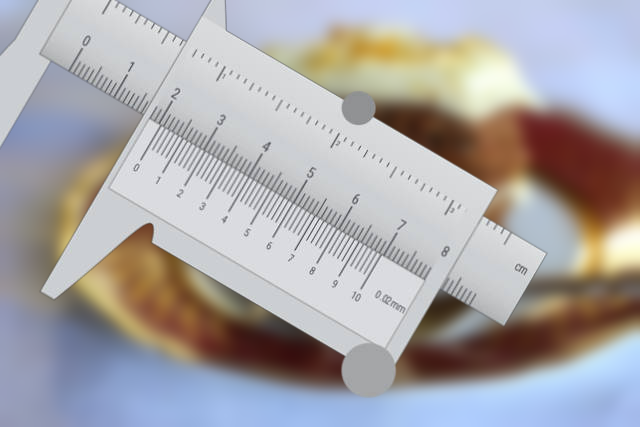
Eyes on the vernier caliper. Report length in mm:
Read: 20.5 mm
